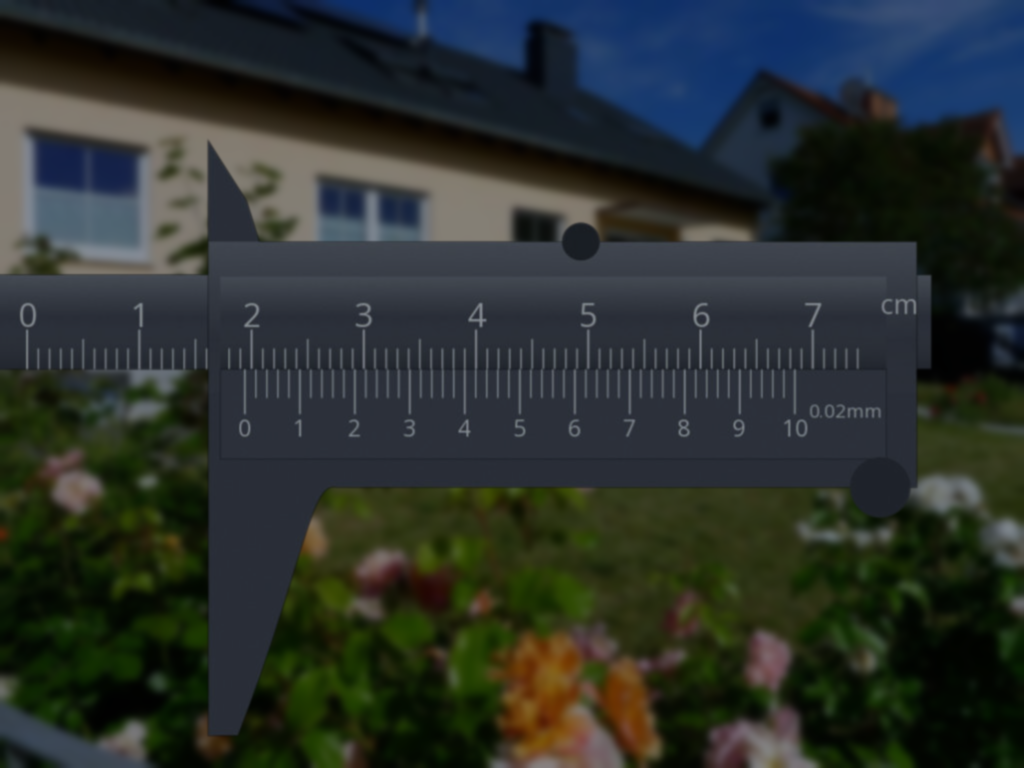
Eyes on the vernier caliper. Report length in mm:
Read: 19.4 mm
